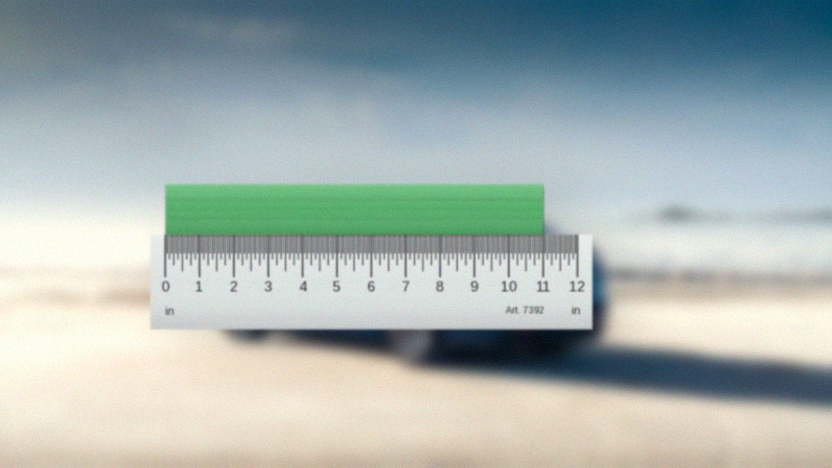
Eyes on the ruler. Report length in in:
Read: 11 in
